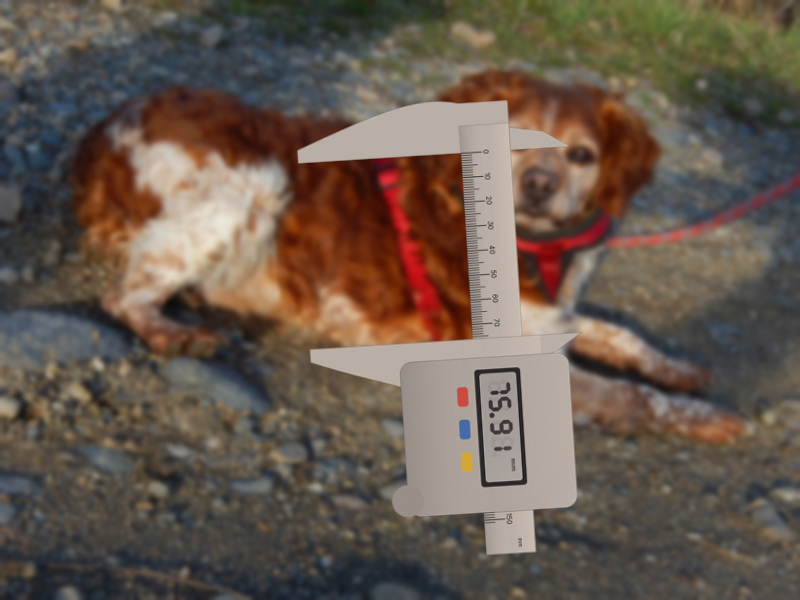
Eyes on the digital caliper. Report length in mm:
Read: 75.91 mm
